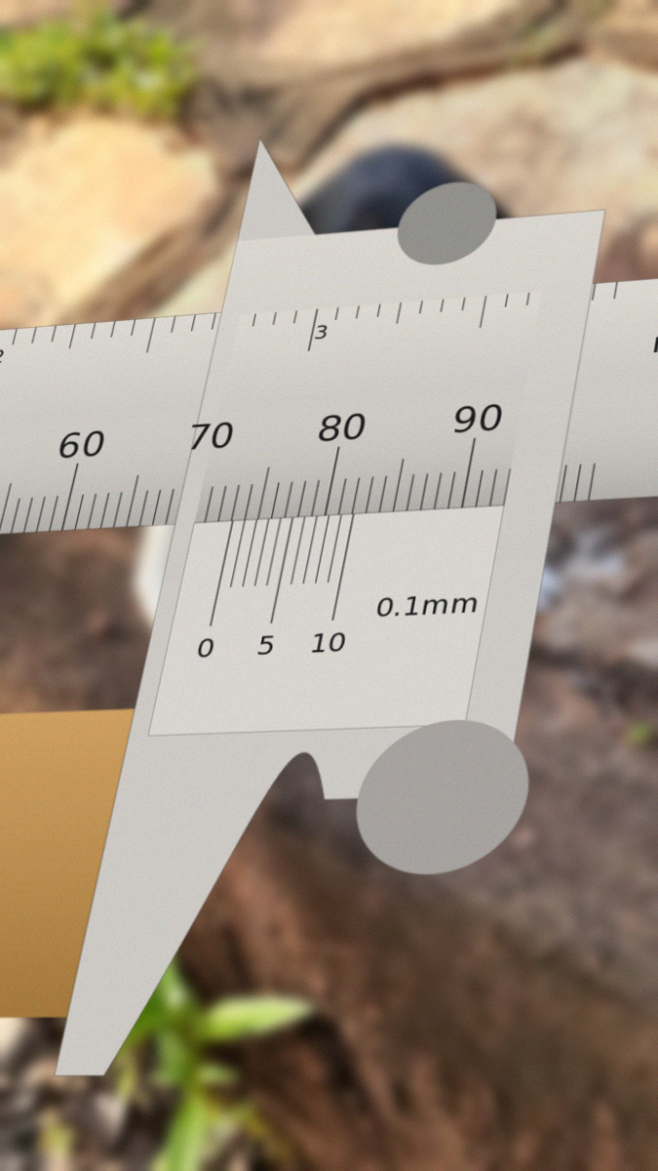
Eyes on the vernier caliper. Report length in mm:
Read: 73.1 mm
